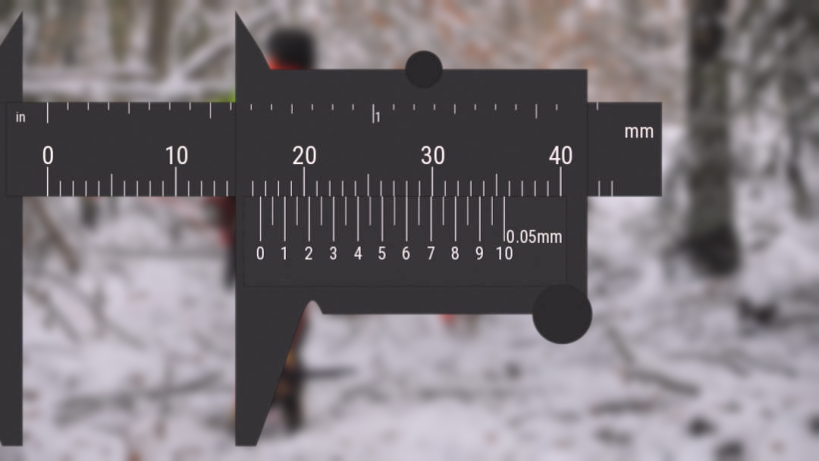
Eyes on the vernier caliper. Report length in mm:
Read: 16.6 mm
